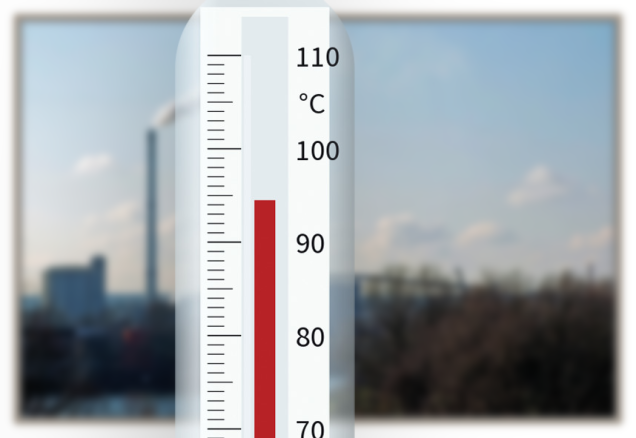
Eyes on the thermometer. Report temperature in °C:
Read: 94.5 °C
